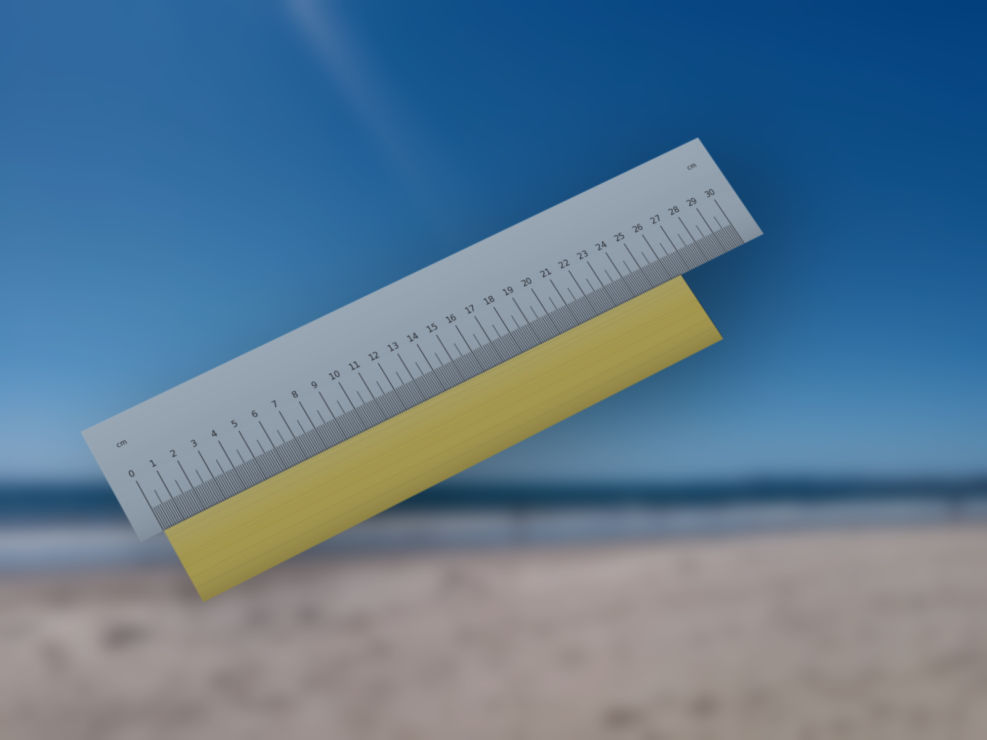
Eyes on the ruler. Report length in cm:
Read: 26.5 cm
